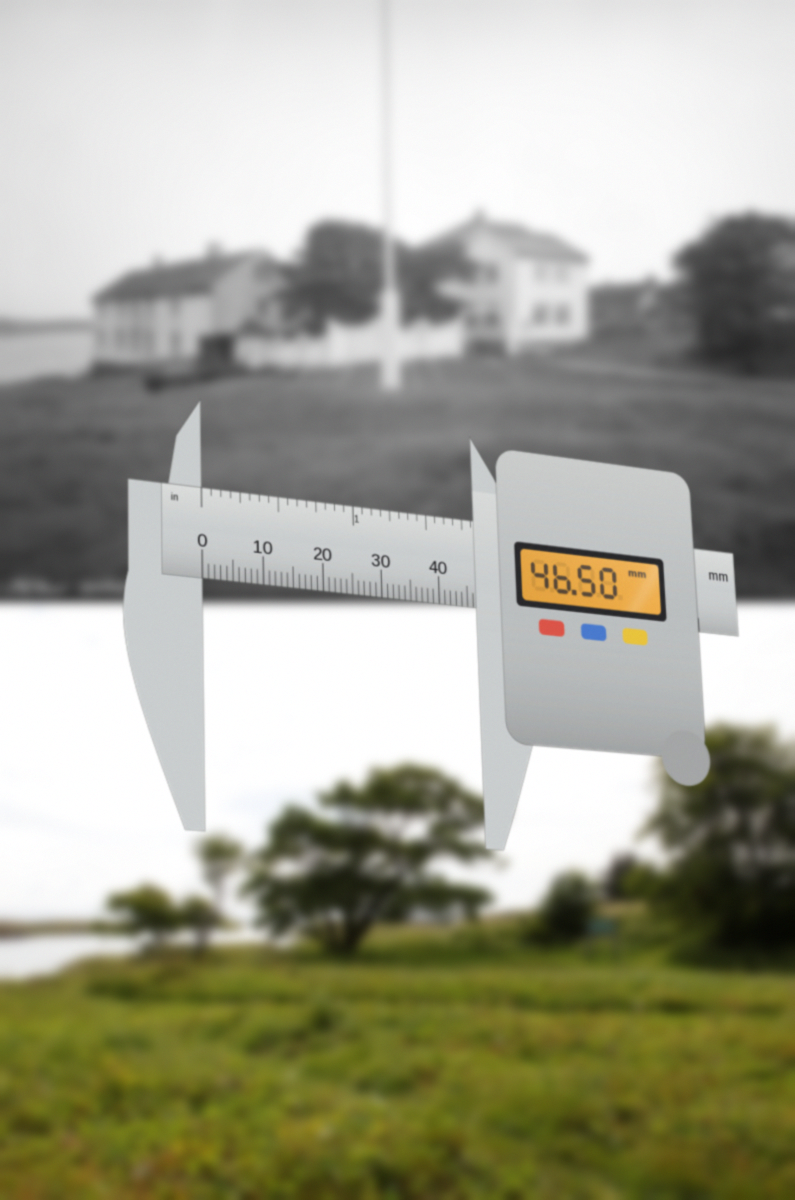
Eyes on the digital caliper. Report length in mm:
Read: 46.50 mm
